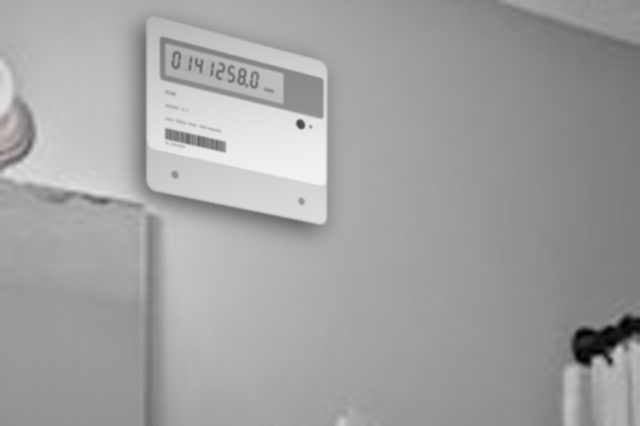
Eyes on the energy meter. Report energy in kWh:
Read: 141258.0 kWh
